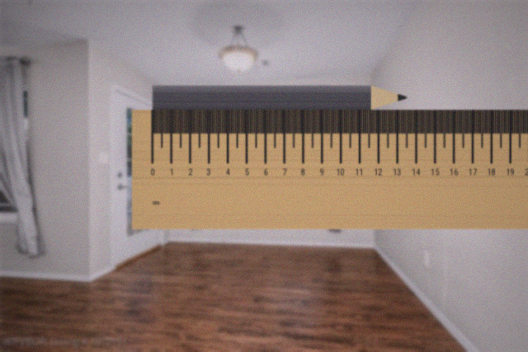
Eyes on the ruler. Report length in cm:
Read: 13.5 cm
